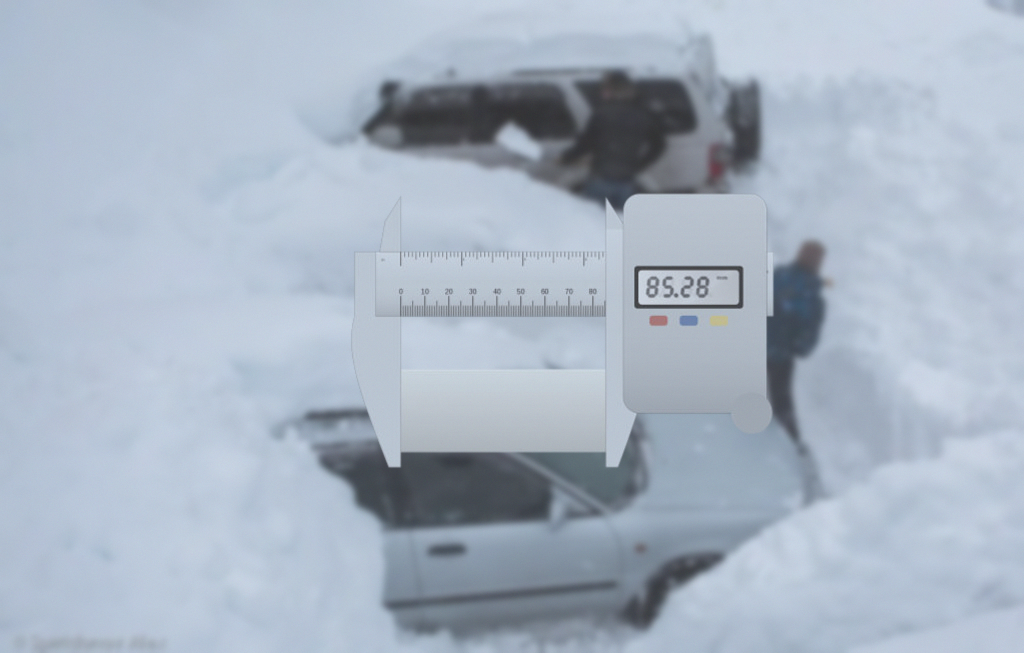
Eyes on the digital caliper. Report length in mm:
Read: 85.28 mm
